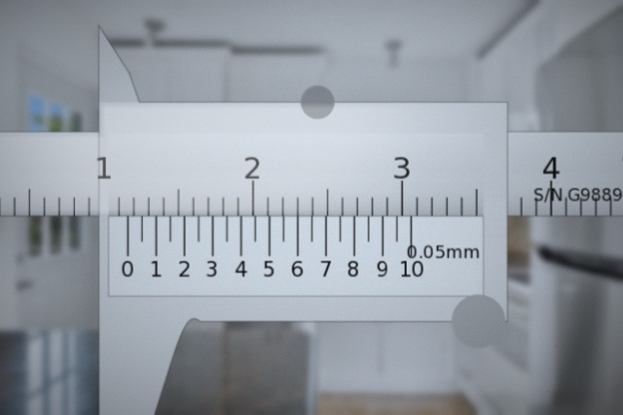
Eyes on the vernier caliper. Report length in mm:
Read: 11.6 mm
